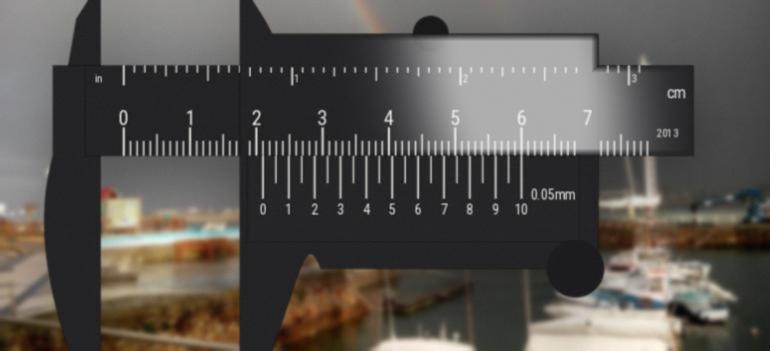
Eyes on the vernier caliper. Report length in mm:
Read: 21.0 mm
